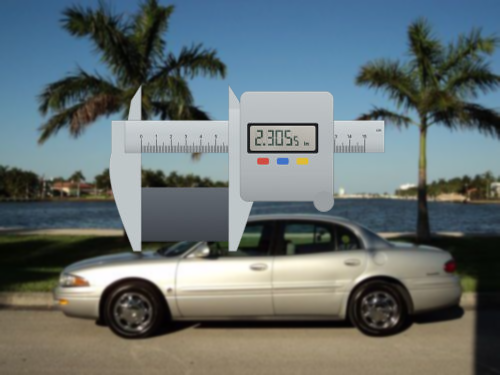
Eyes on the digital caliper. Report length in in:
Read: 2.3055 in
